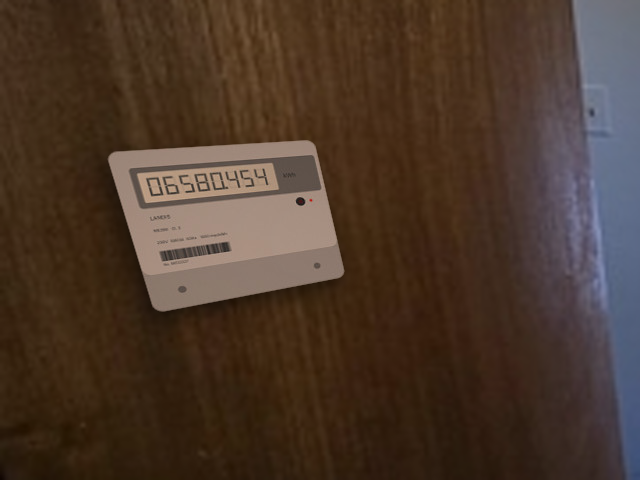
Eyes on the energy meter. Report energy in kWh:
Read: 6580.454 kWh
